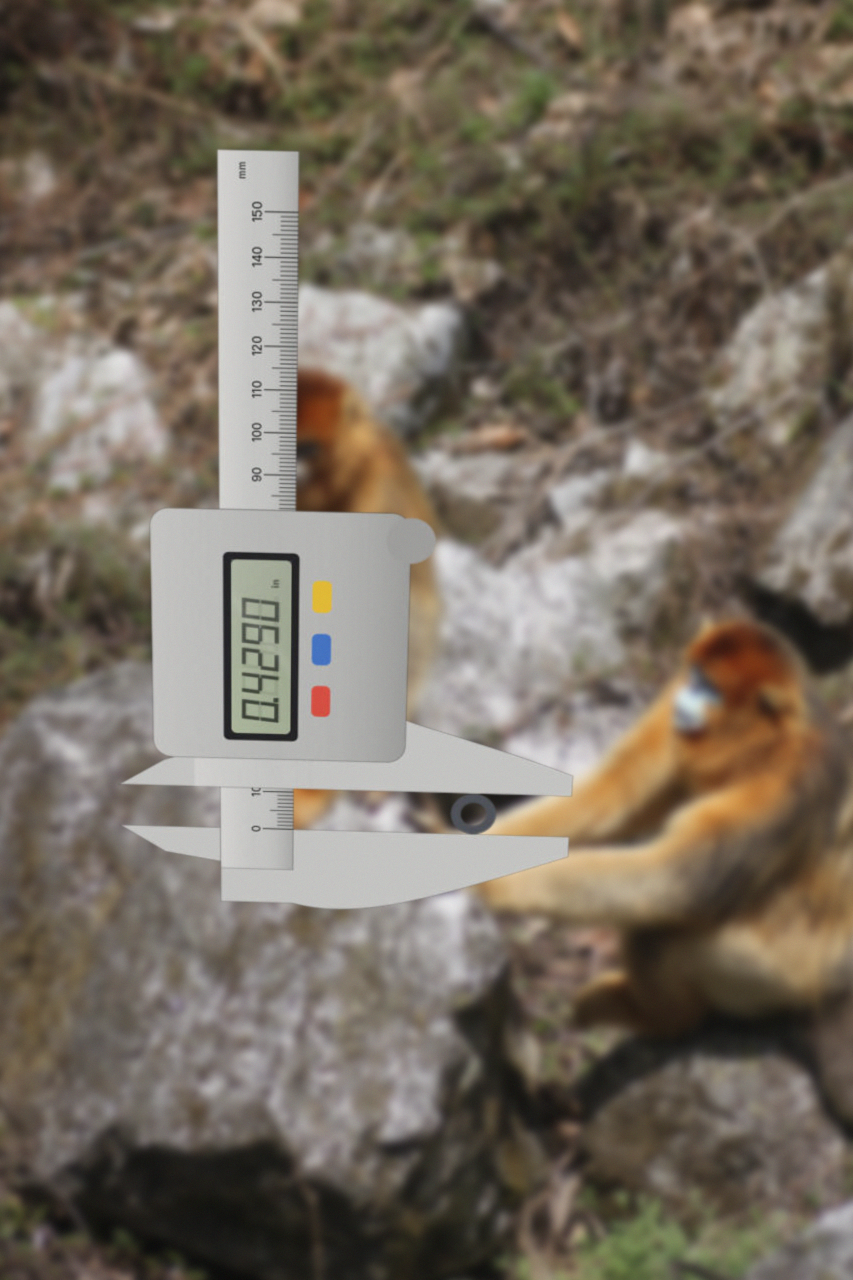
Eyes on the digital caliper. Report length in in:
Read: 0.4290 in
